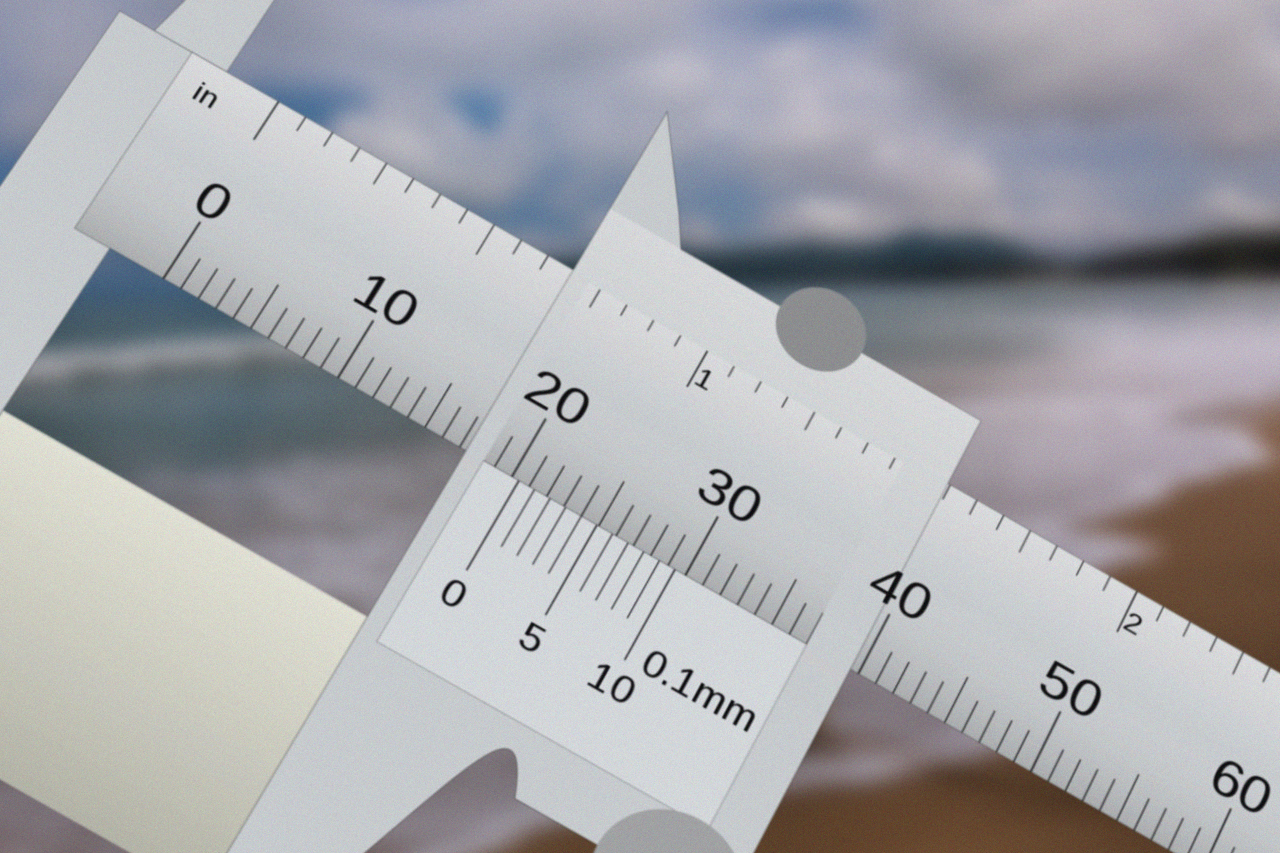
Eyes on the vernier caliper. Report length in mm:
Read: 20.4 mm
